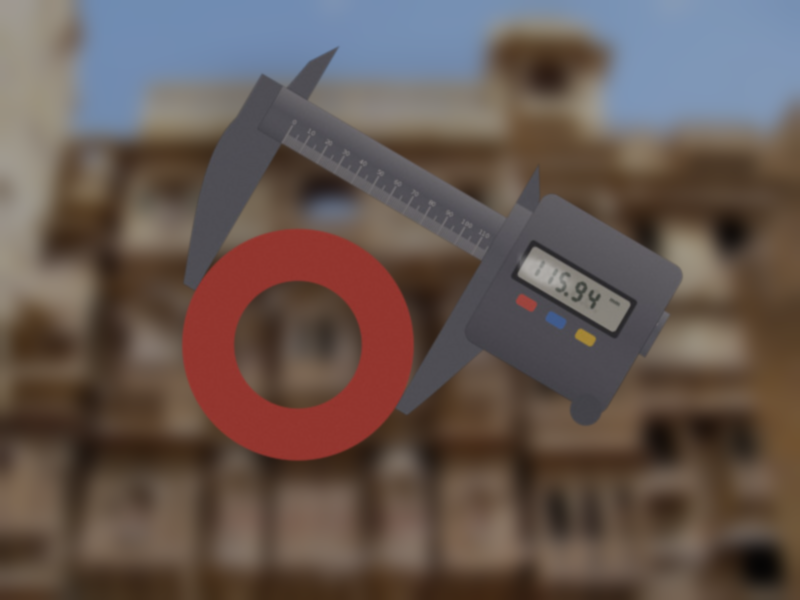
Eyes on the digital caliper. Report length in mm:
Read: 115.94 mm
